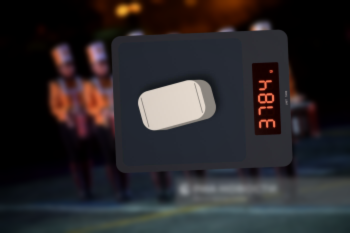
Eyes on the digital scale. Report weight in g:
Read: 3784 g
